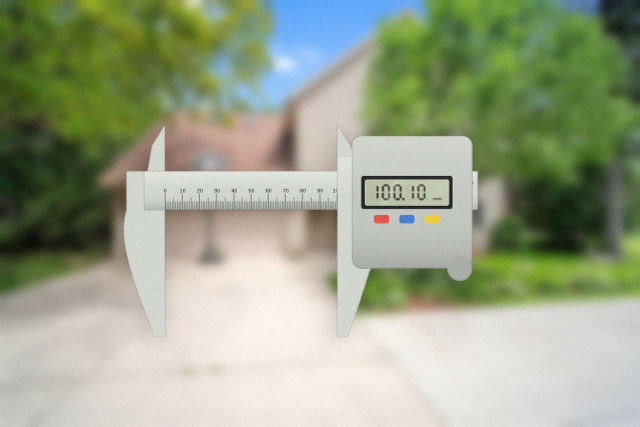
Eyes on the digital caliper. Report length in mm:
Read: 100.10 mm
